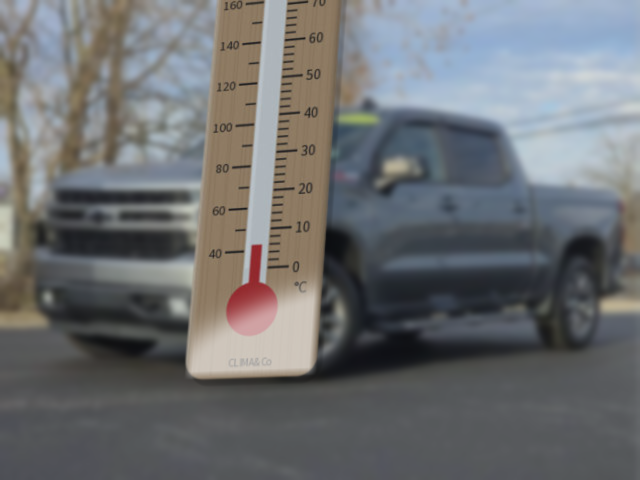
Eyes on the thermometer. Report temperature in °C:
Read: 6 °C
